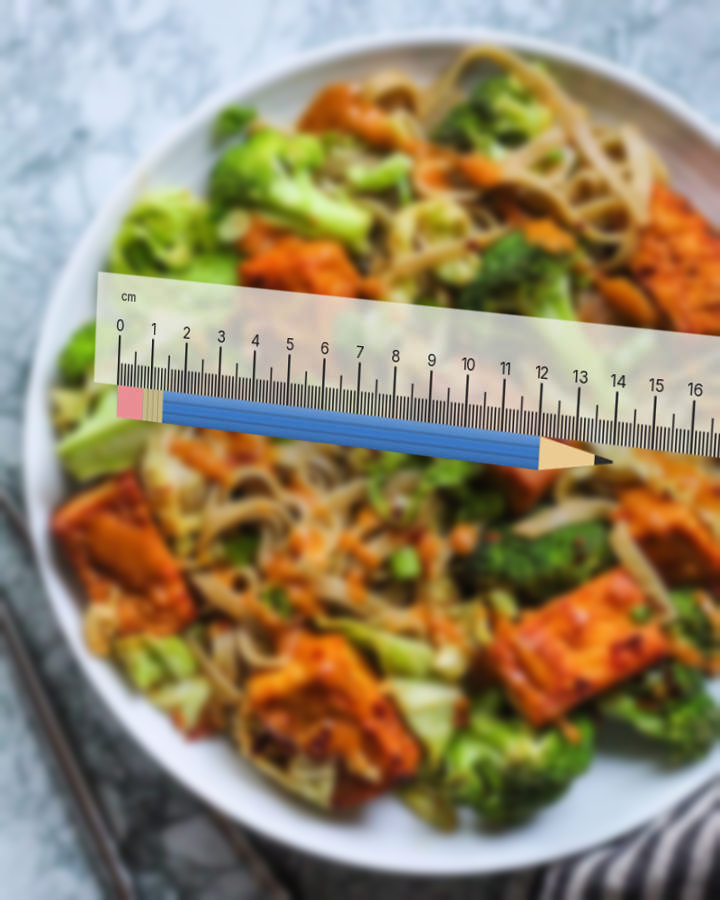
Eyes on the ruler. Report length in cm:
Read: 14 cm
